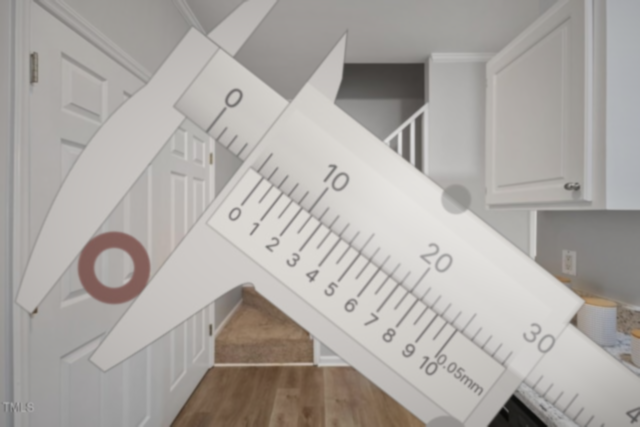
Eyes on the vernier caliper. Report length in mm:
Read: 5.6 mm
